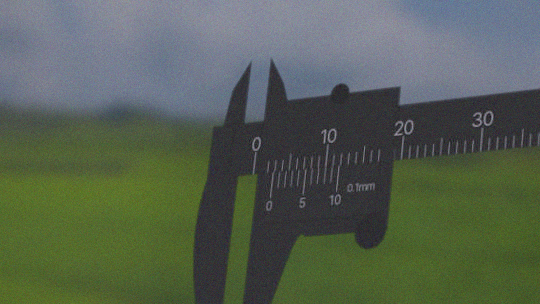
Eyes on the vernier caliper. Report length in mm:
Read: 2.8 mm
